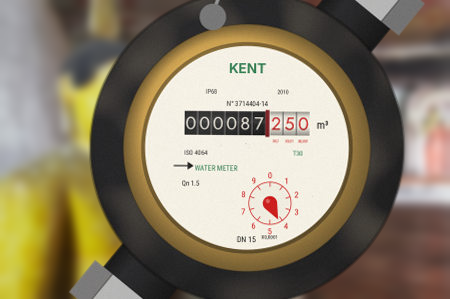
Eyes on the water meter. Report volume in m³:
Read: 87.2504 m³
